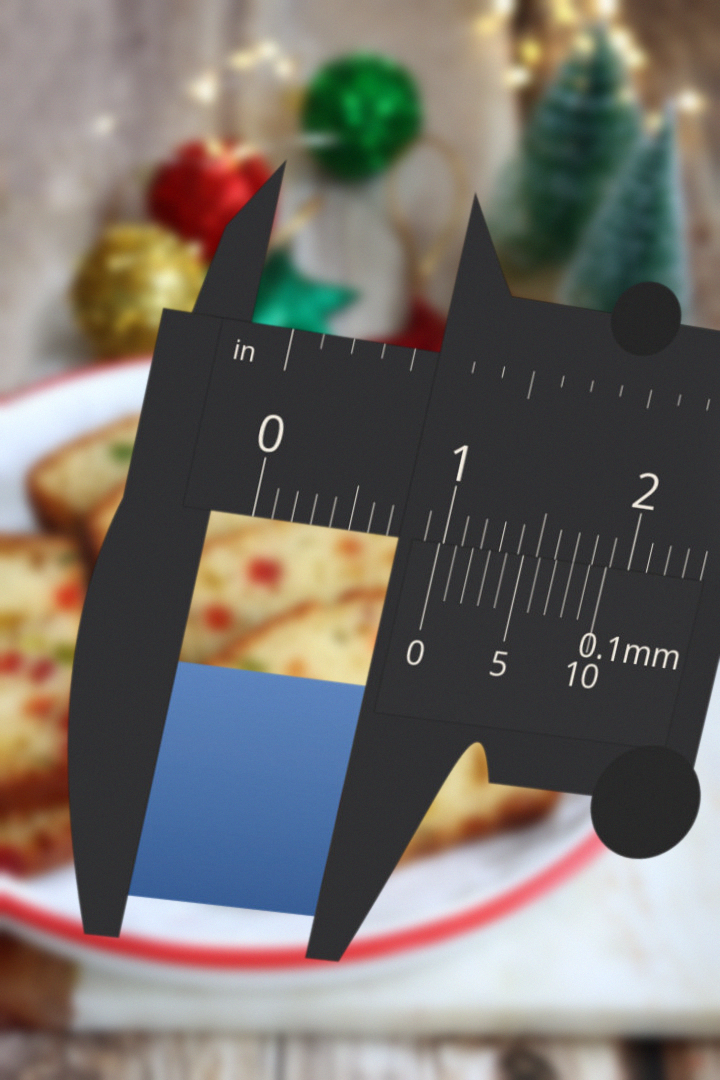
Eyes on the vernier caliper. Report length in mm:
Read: 9.8 mm
